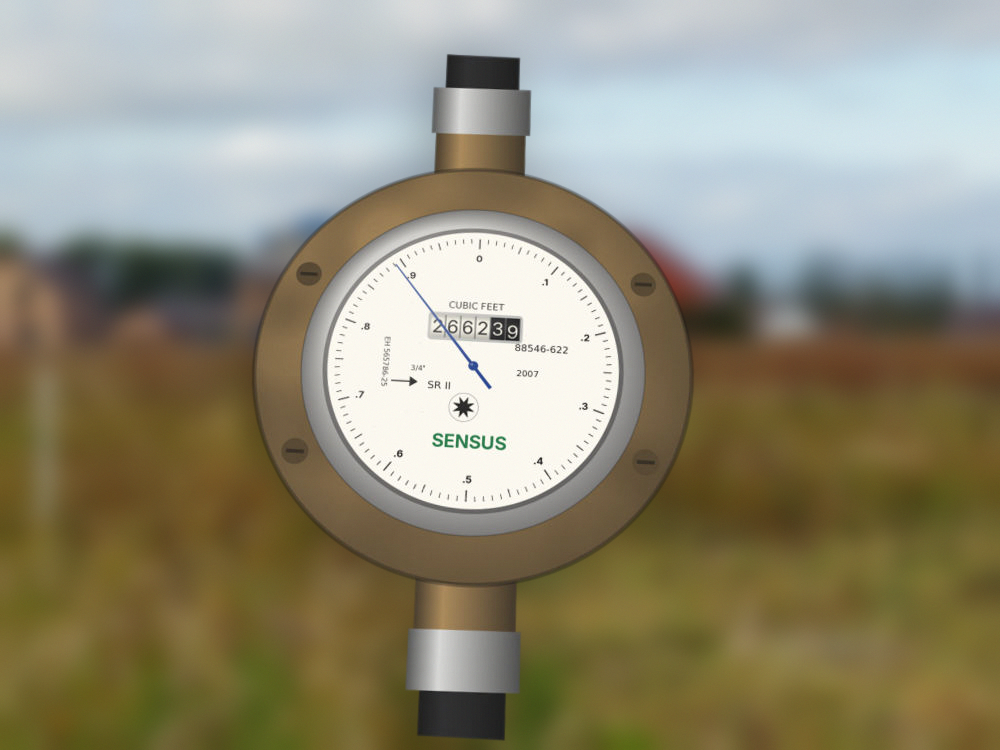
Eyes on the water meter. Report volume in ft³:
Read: 266238.89 ft³
